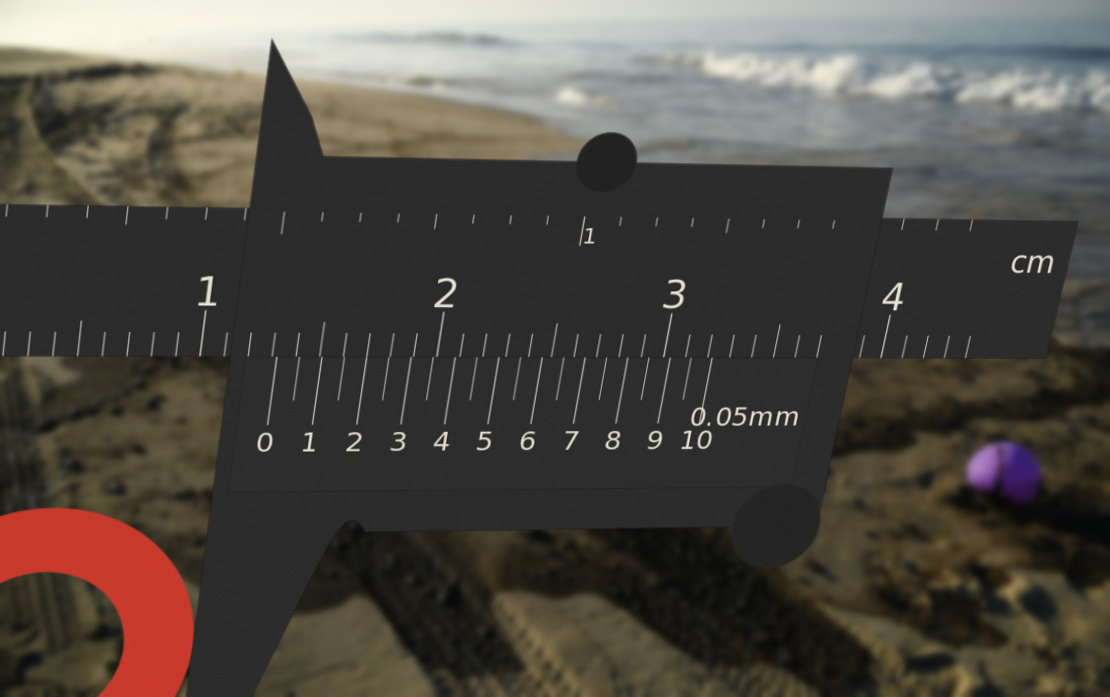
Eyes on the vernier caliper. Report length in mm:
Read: 13.2 mm
